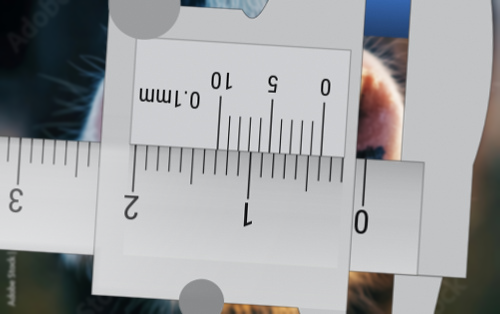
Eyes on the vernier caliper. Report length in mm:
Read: 3.9 mm
